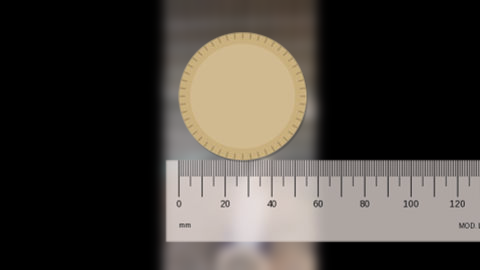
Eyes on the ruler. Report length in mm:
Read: 55 mm
